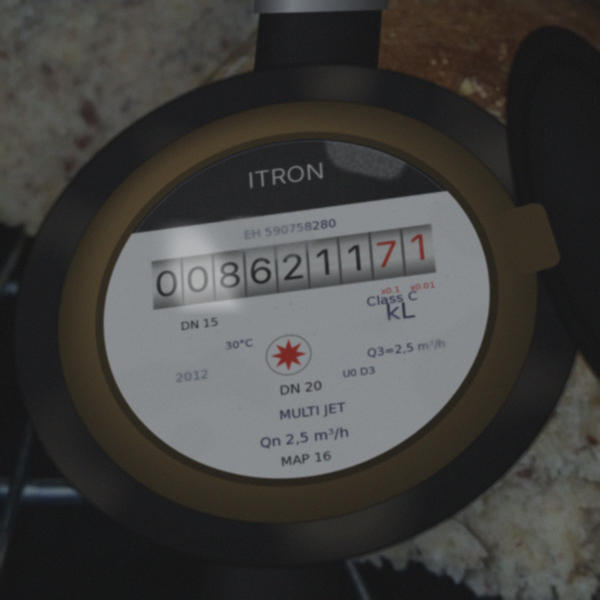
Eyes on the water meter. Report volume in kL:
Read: 86211.71 kL
